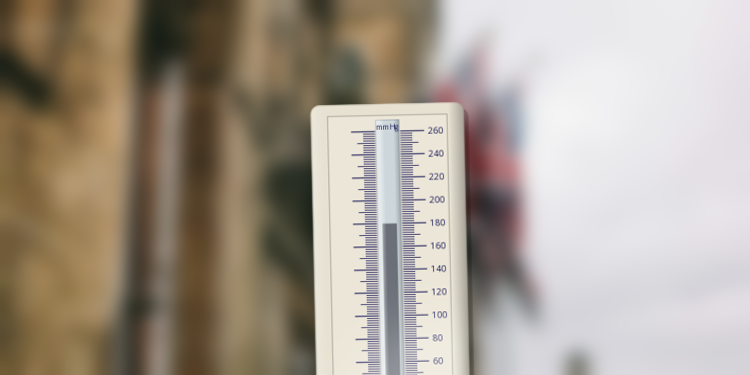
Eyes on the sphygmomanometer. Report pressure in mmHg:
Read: 180 mmHg
